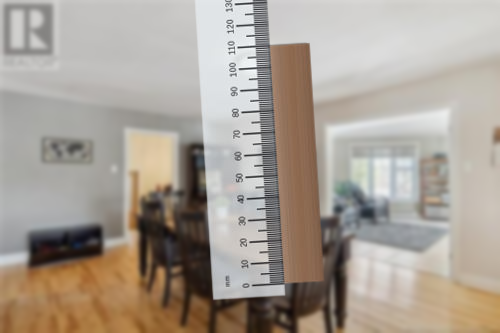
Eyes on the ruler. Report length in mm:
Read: 110 mm
